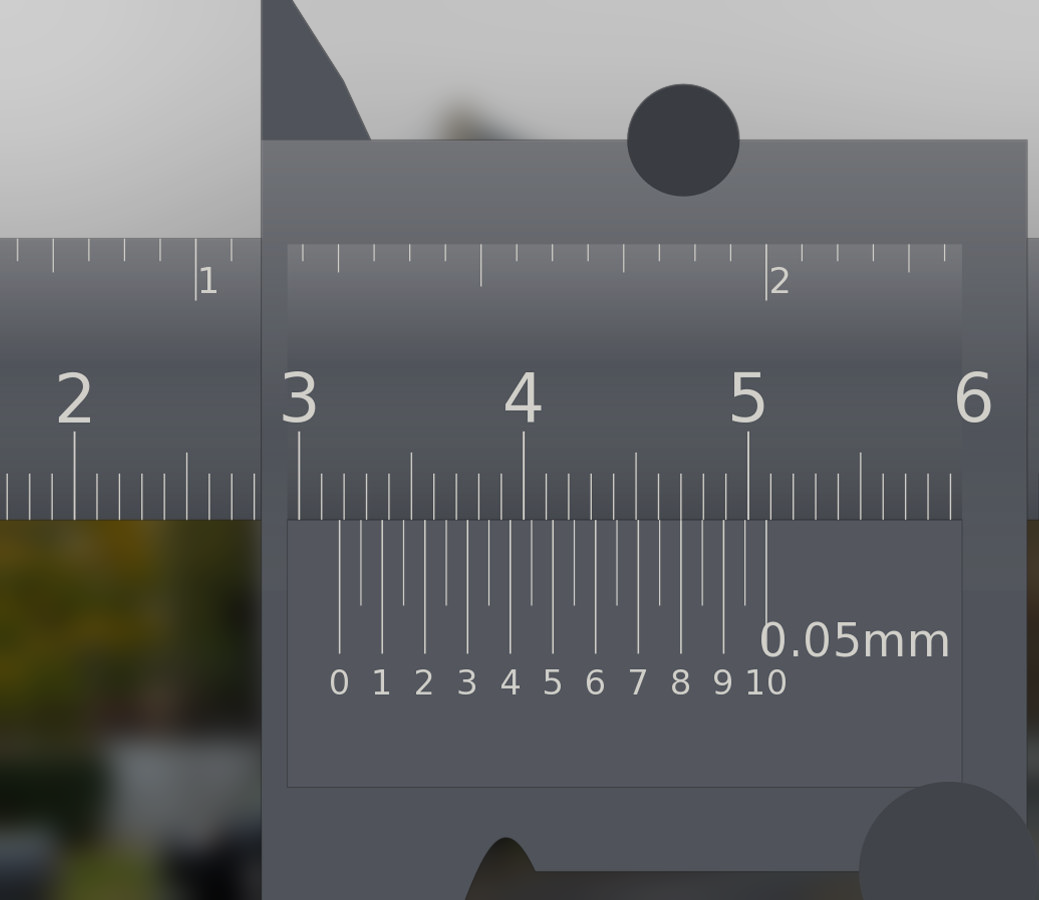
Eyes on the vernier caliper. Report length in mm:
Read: 31.8 mm
